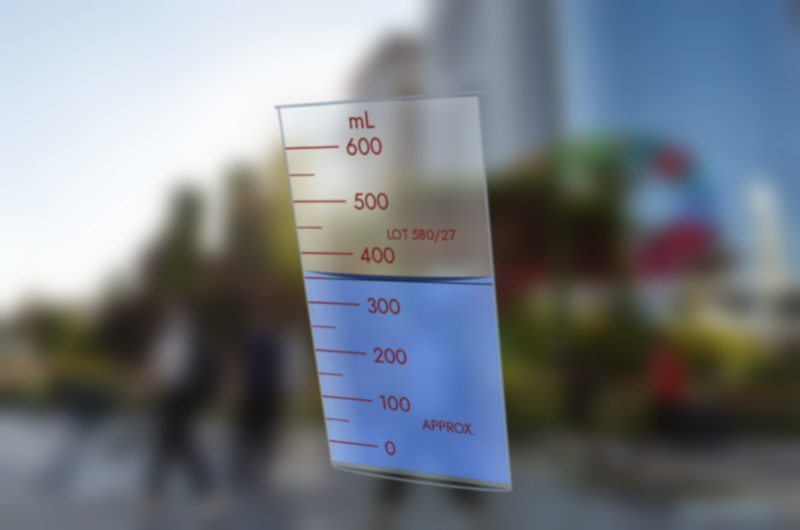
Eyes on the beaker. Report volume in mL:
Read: 350 mL
